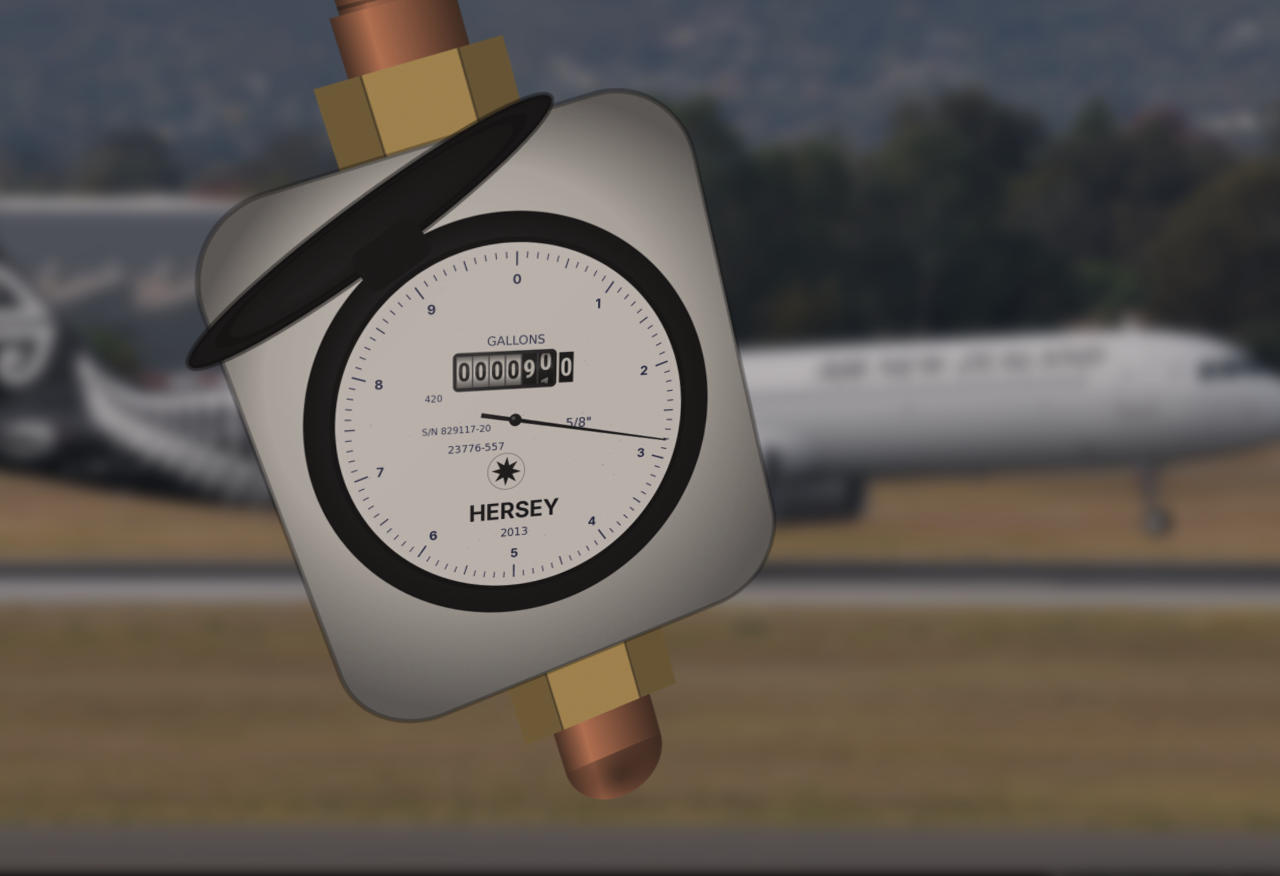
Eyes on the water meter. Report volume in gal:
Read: 902.8 gal
